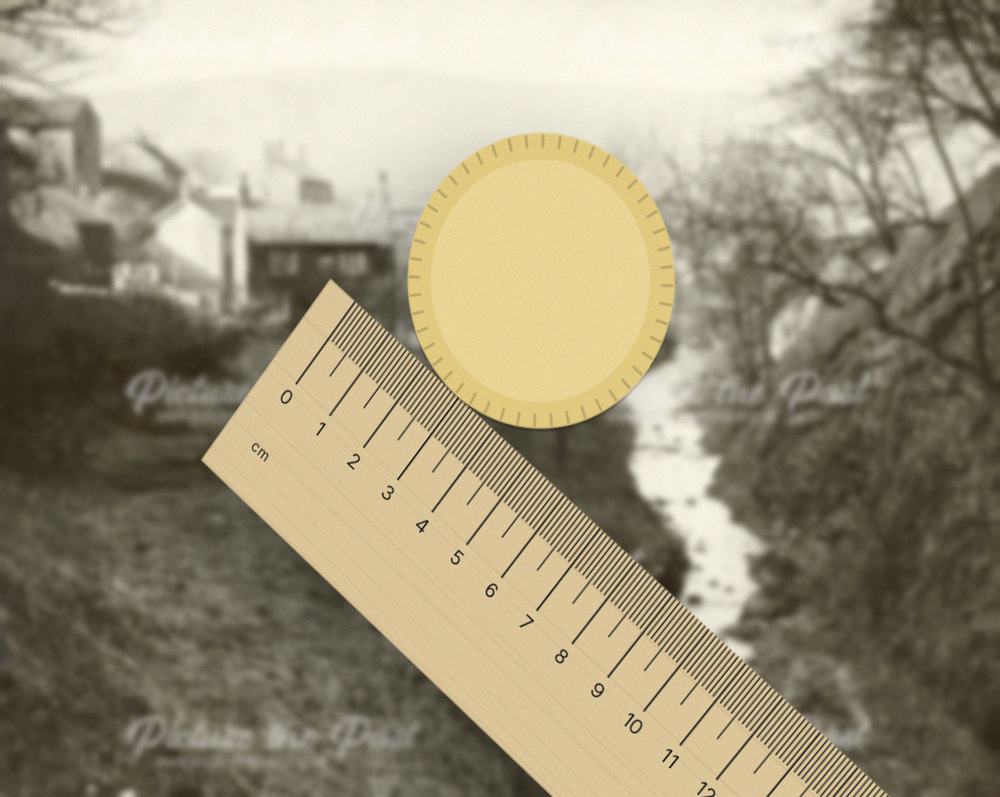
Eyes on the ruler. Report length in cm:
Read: 5.8 cm
